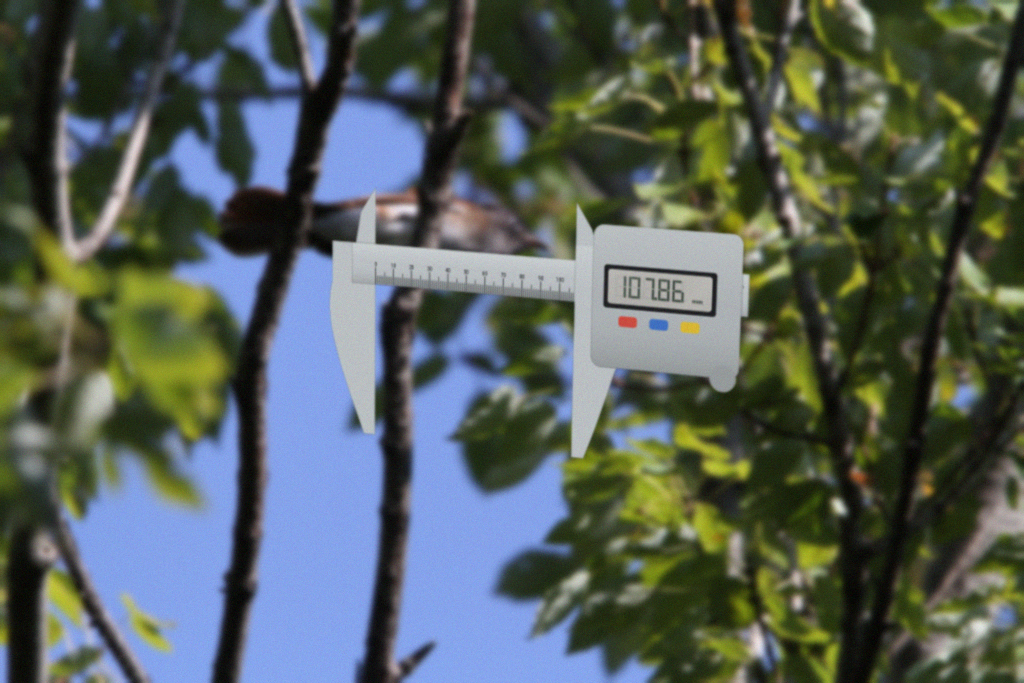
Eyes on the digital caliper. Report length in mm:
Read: 107.86 mm
